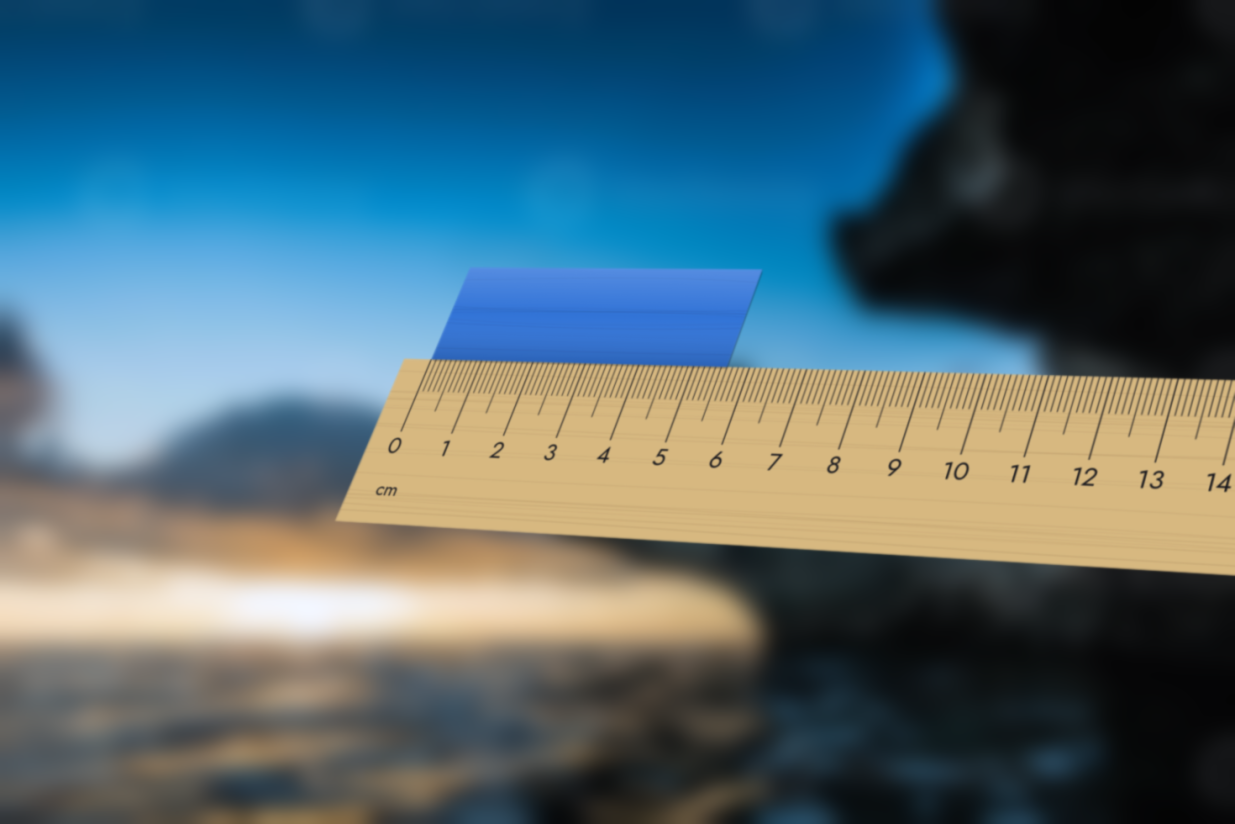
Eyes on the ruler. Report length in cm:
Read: 5.6 cm
